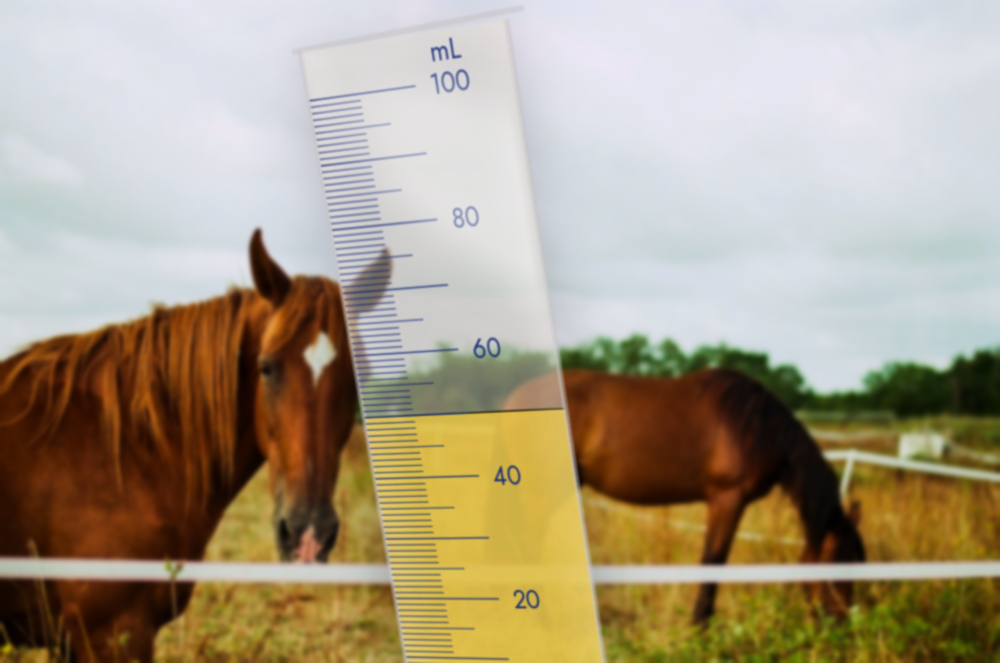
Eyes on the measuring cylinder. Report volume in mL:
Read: 50 mL
